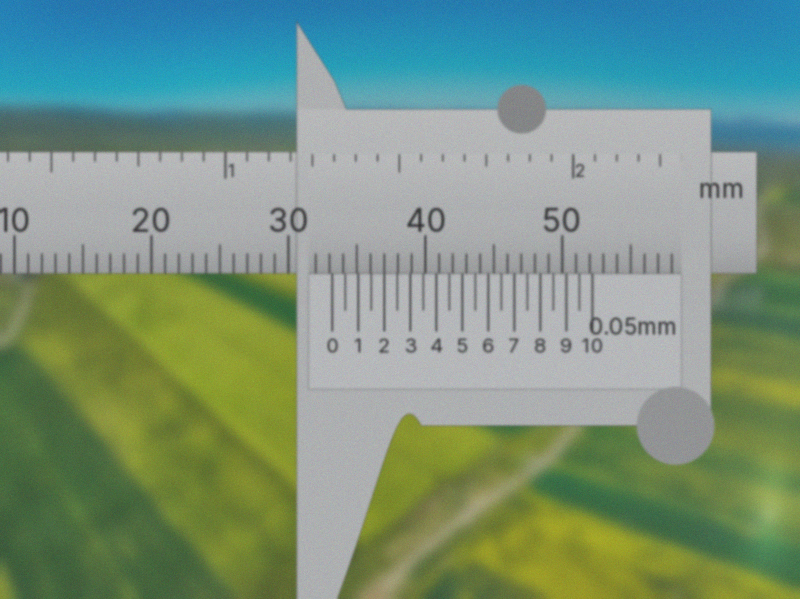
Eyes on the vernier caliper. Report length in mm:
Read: 33.2 mm
